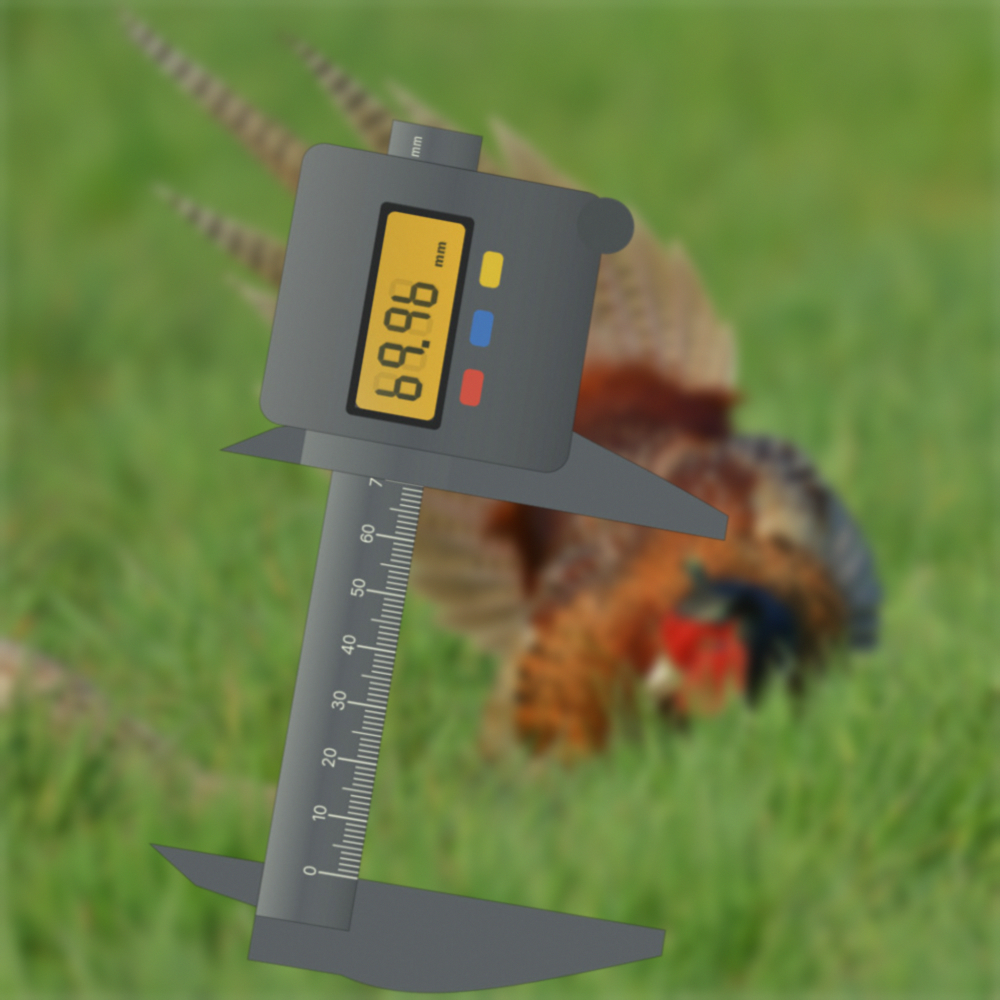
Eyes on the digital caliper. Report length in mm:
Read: 69.96 mm
